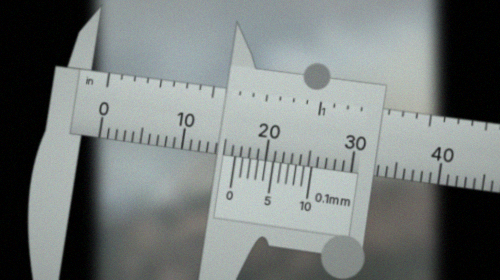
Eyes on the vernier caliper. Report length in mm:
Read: 16.4 mm
